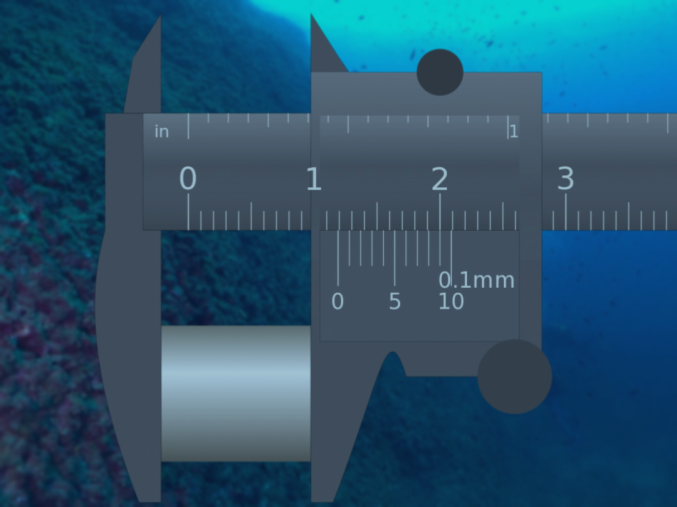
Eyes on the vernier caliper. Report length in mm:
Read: 11.9 mm
